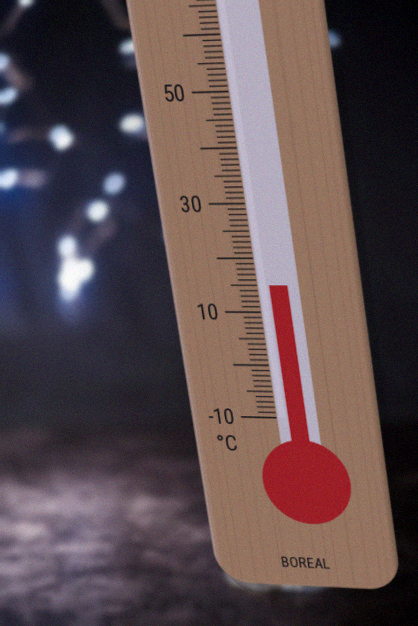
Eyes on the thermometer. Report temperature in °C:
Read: 15 °C
